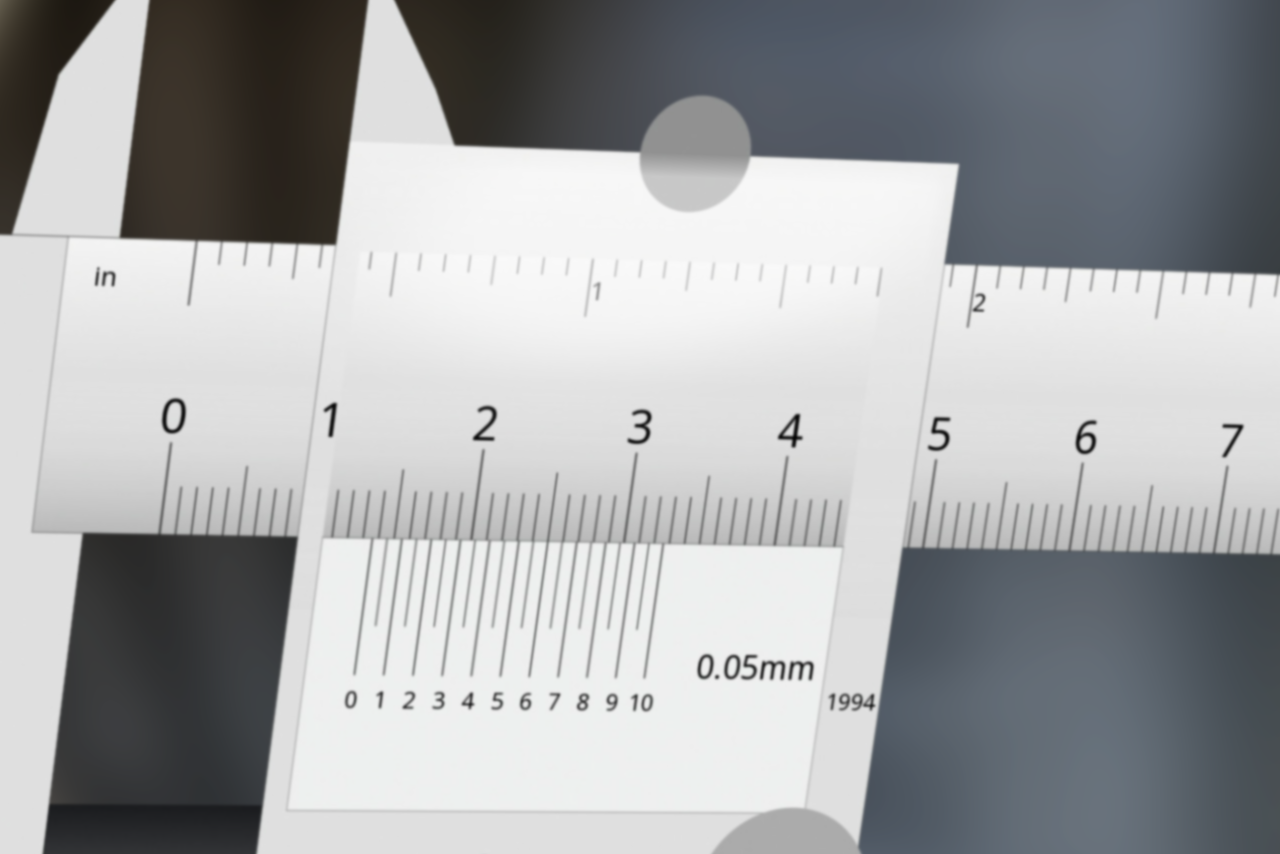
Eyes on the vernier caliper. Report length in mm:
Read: 13.6 mm
